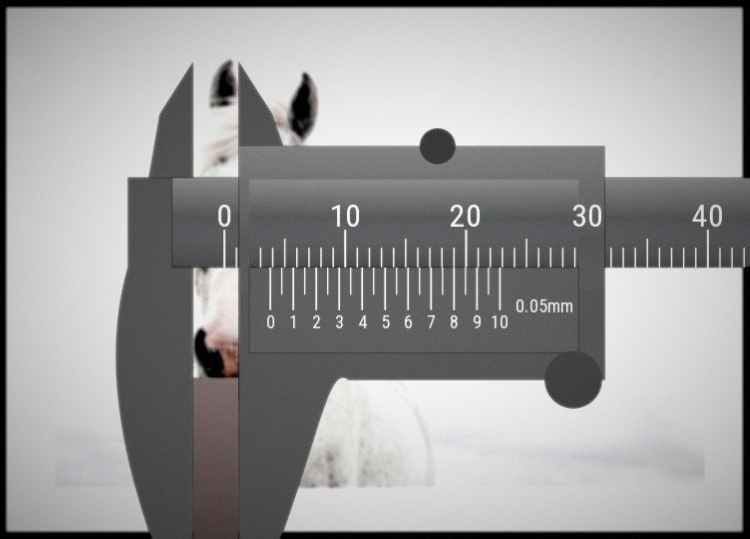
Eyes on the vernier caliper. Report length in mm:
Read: 3.8 mm
